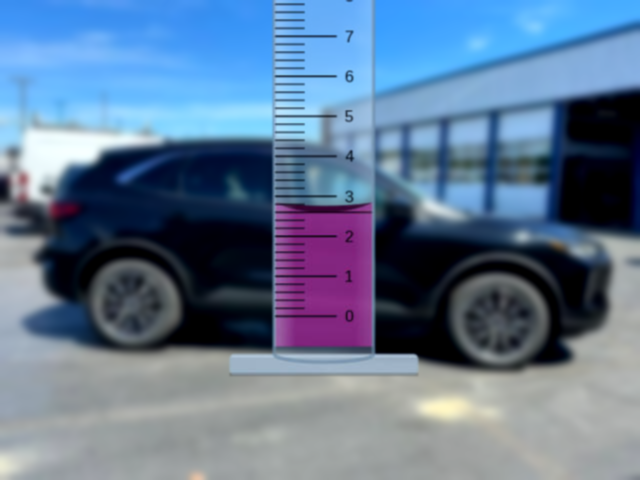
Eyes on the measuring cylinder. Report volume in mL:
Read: 2.6 mL
